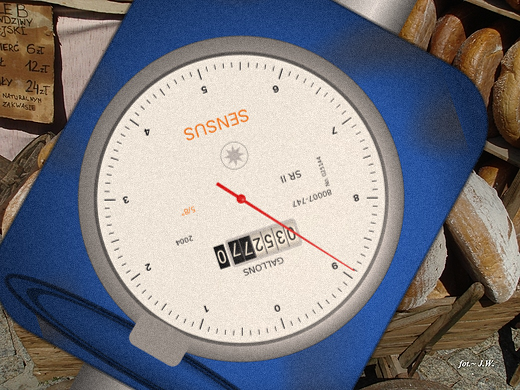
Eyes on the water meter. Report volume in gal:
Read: 352768.9 gal
